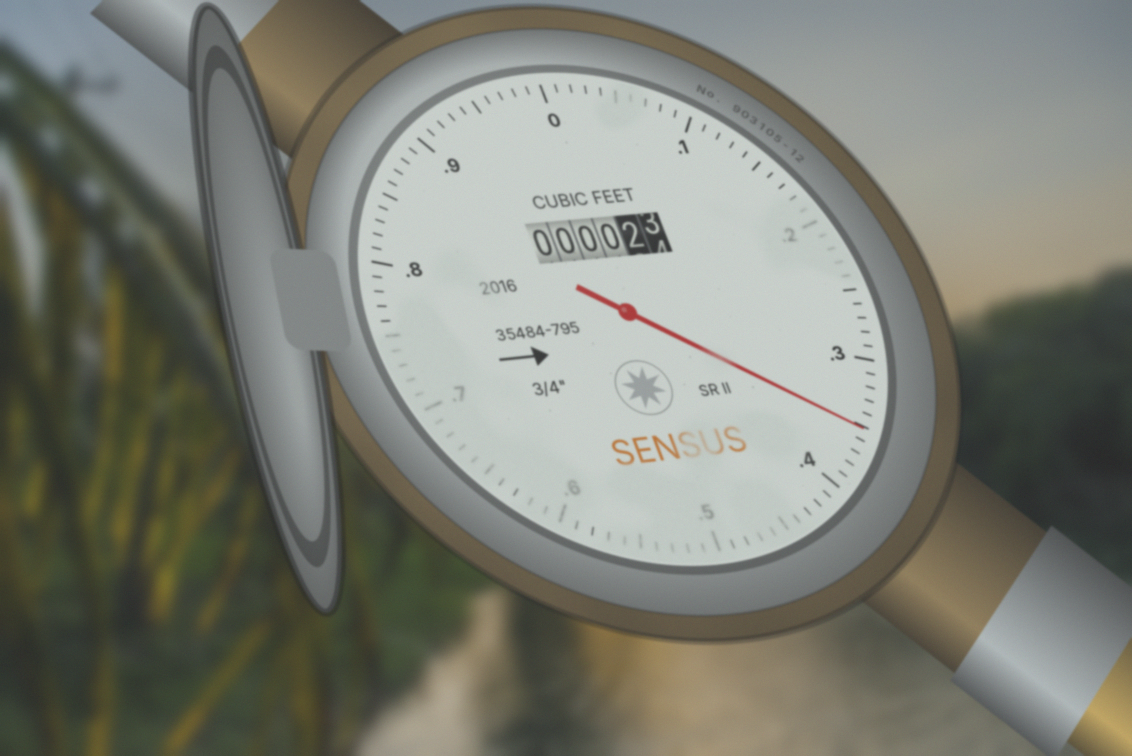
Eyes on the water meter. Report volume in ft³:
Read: 23.35 ft³
